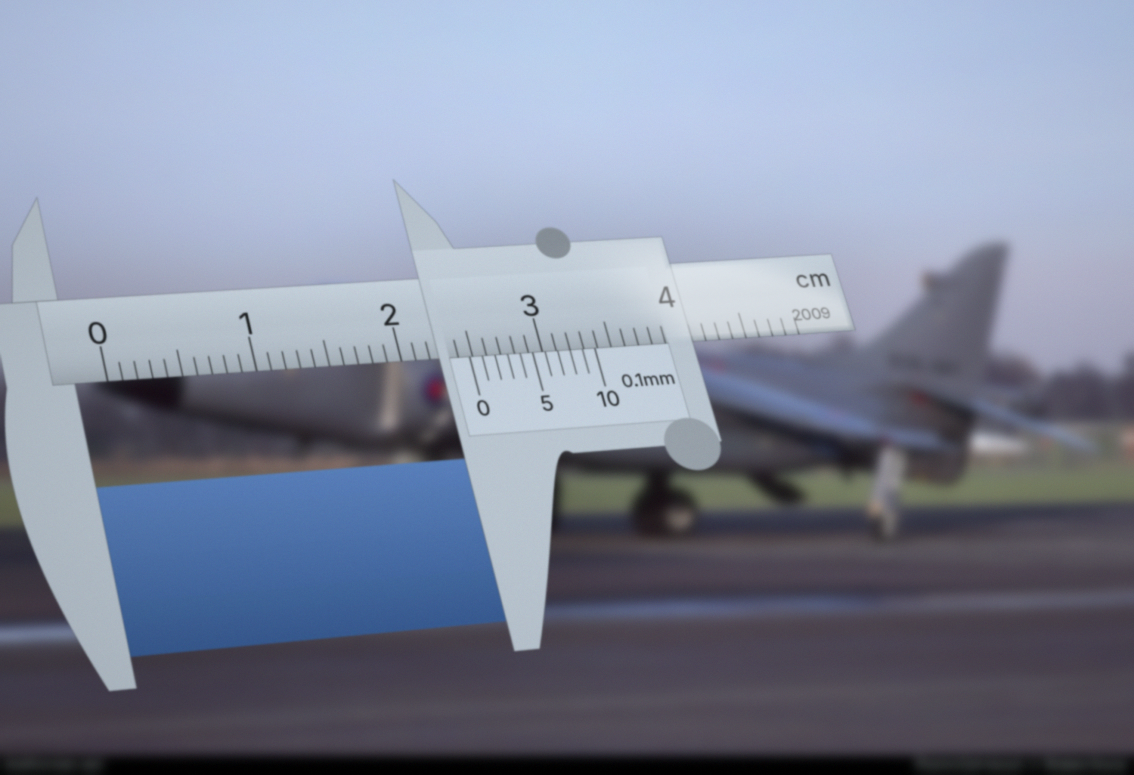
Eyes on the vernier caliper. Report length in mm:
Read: 24.8 mm
